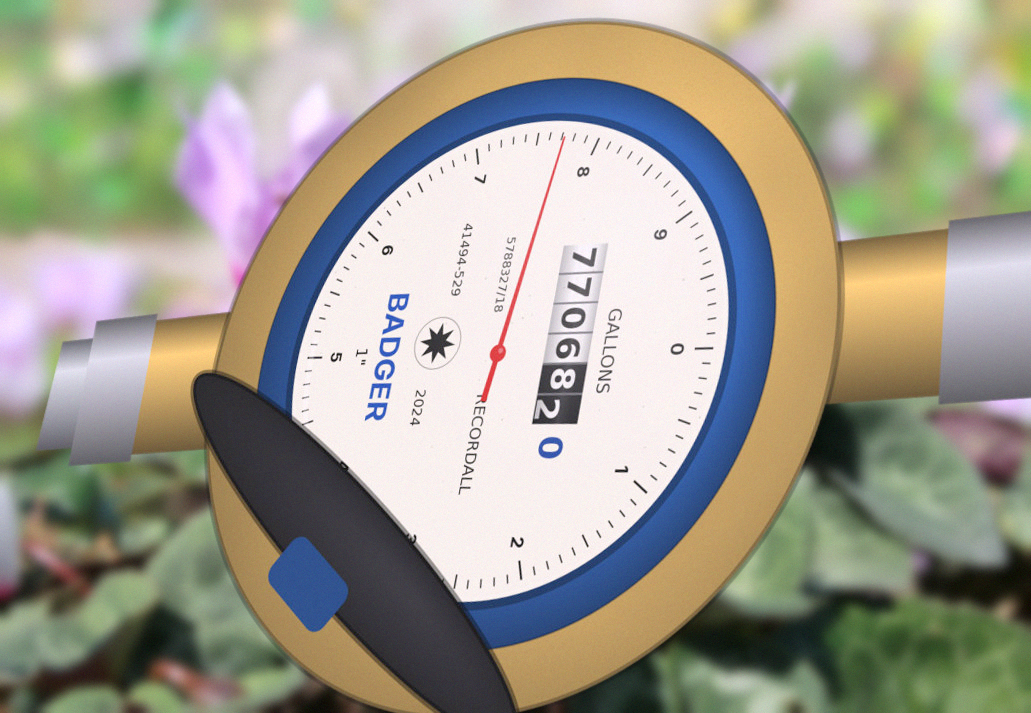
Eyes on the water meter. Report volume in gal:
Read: 7706817.7 gal
